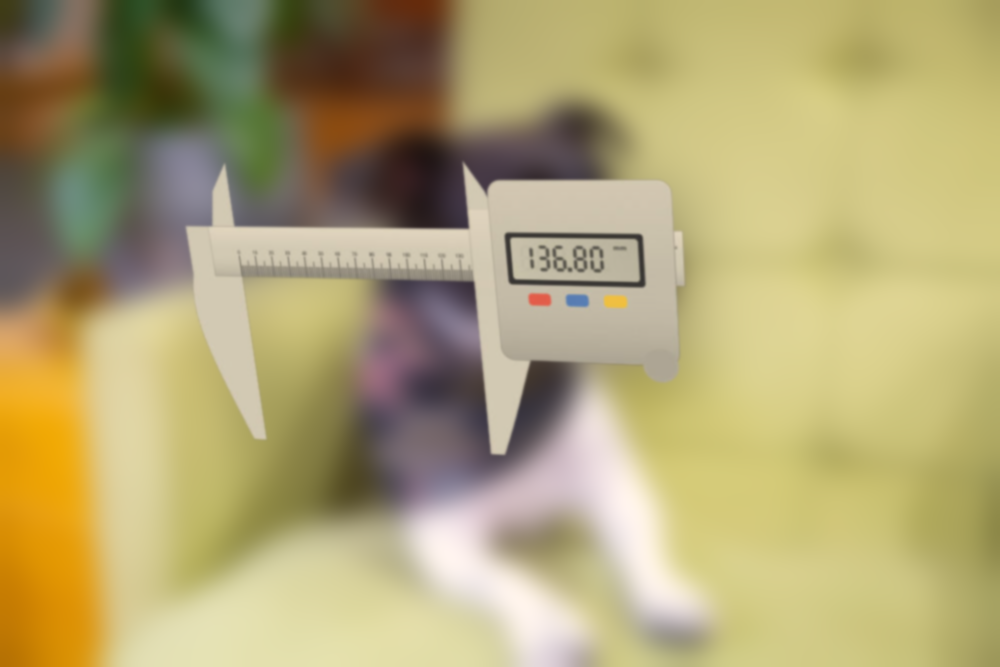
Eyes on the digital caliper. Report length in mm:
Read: 136.80 mm
